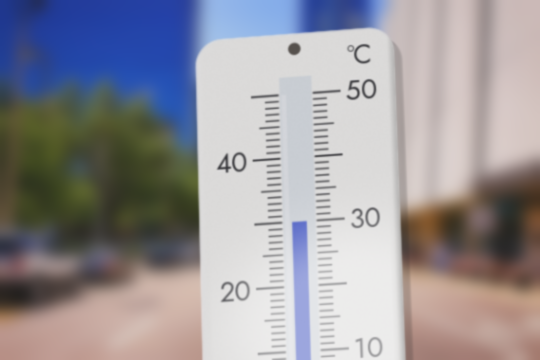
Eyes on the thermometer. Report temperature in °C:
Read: 30 °C
